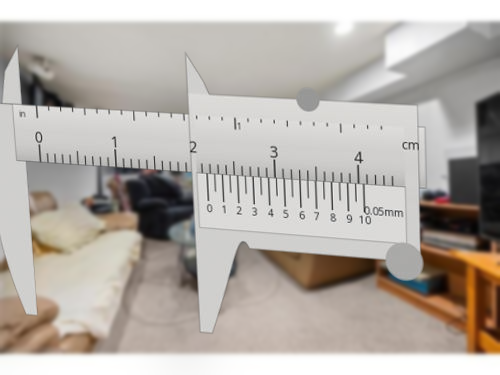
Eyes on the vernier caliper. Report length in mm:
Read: 21.6 mm
